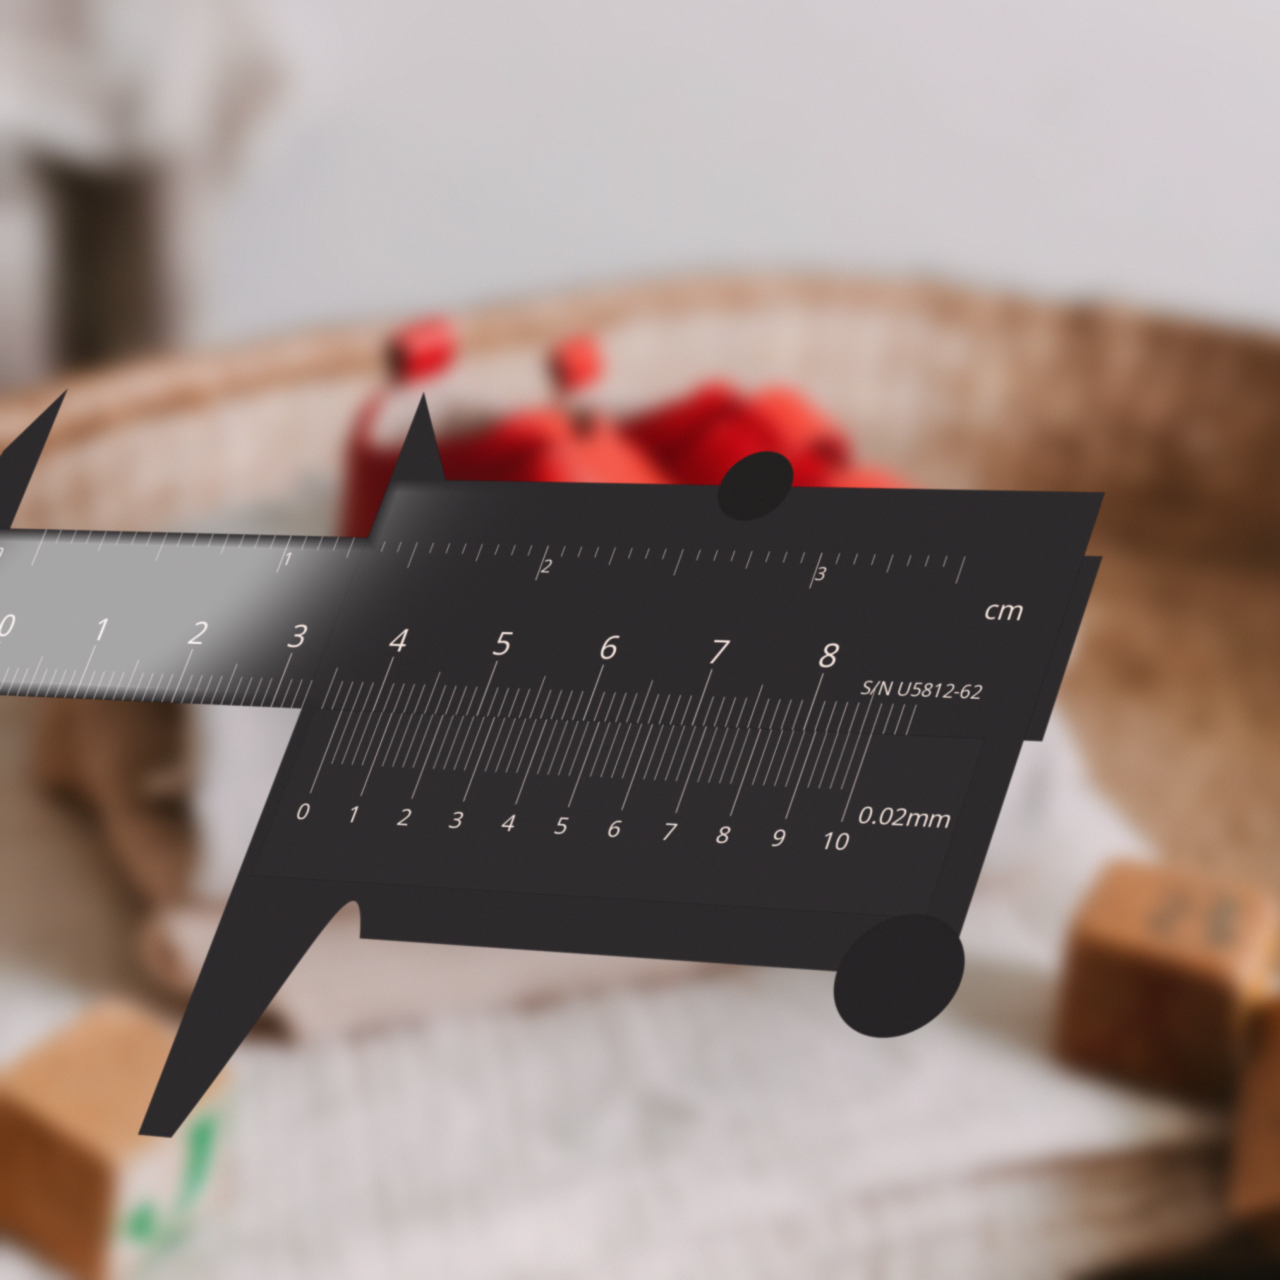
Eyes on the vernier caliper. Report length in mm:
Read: 37.0 mm
